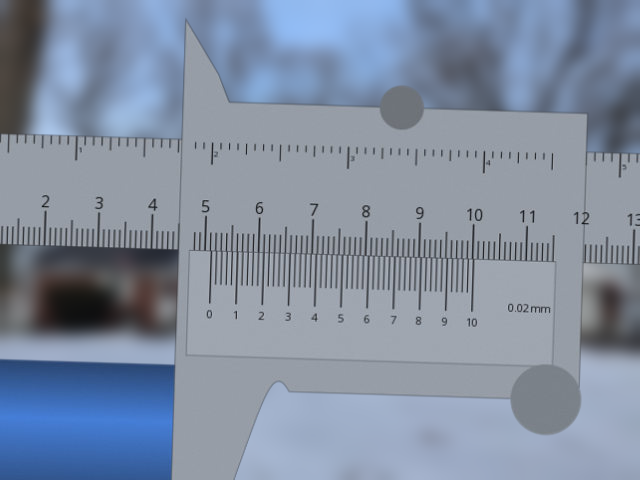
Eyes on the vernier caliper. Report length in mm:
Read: 51.2 mm
